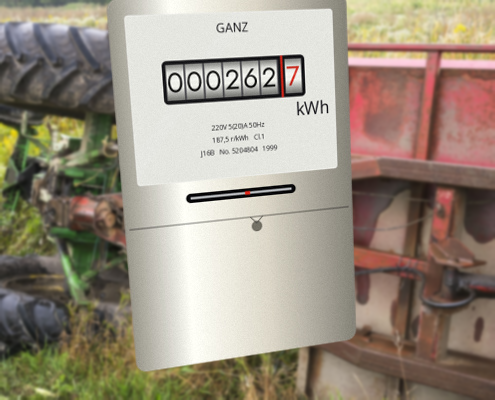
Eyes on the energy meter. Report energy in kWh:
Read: 262.7 kWh
